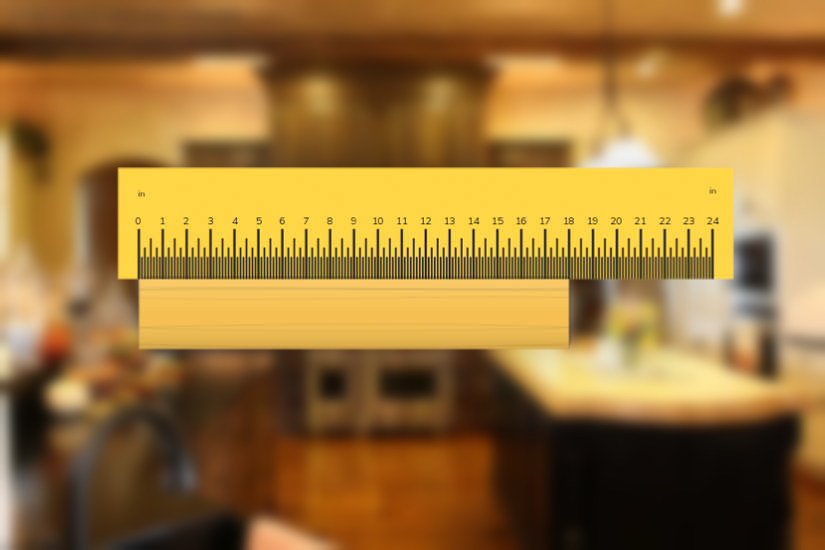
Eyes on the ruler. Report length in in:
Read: 18 in
